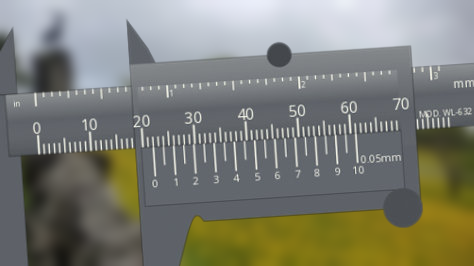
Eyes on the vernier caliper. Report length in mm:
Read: 22.0 mm
